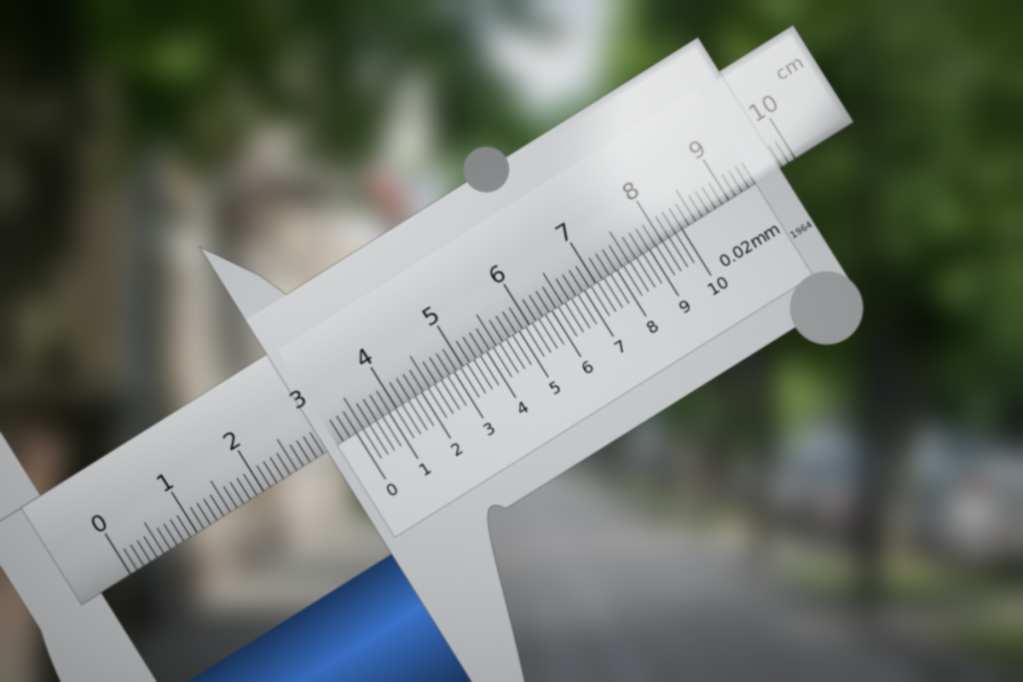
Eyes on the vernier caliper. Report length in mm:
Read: 34.0 mm
